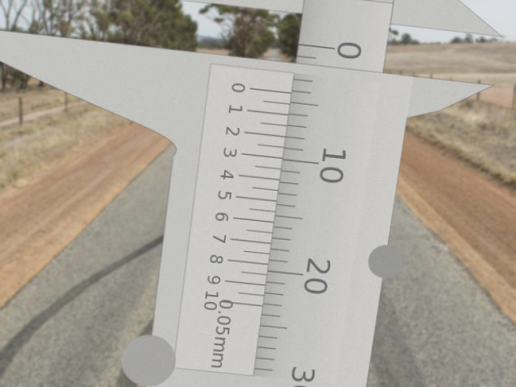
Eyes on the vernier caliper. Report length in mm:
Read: 4.2 mm
